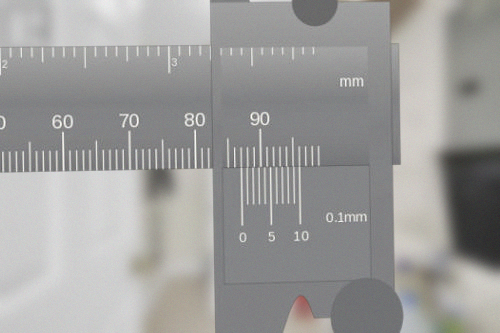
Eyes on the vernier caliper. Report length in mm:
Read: 87.0 mm
